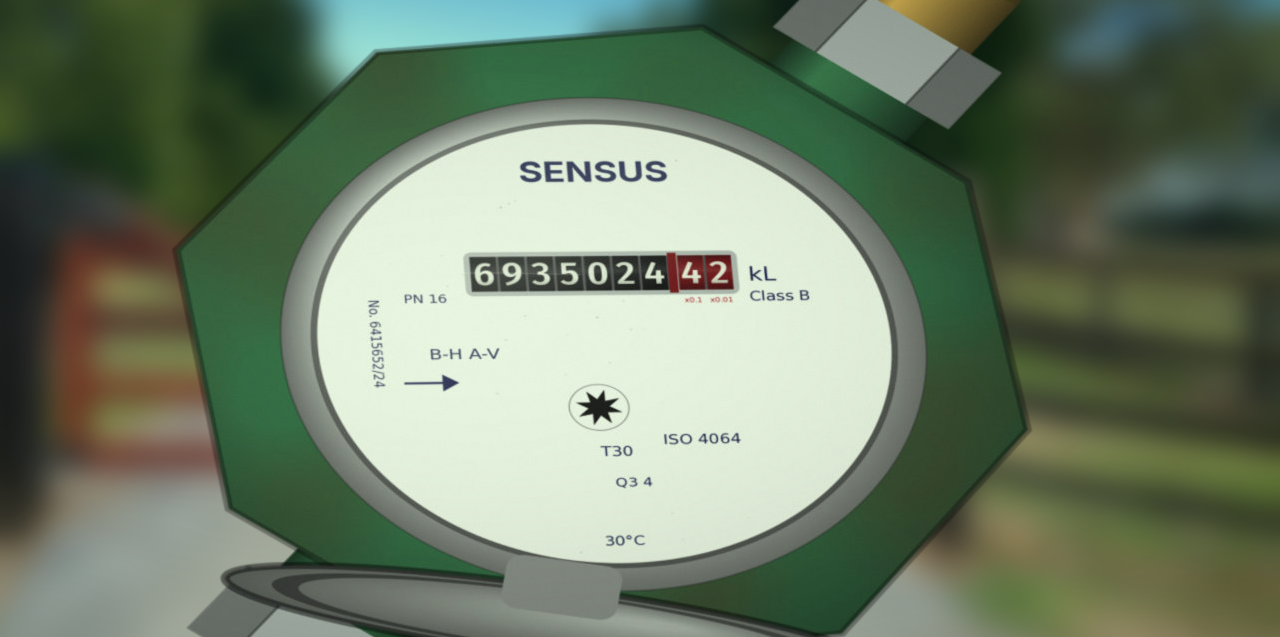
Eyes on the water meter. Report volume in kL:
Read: 6935024.42 kL
